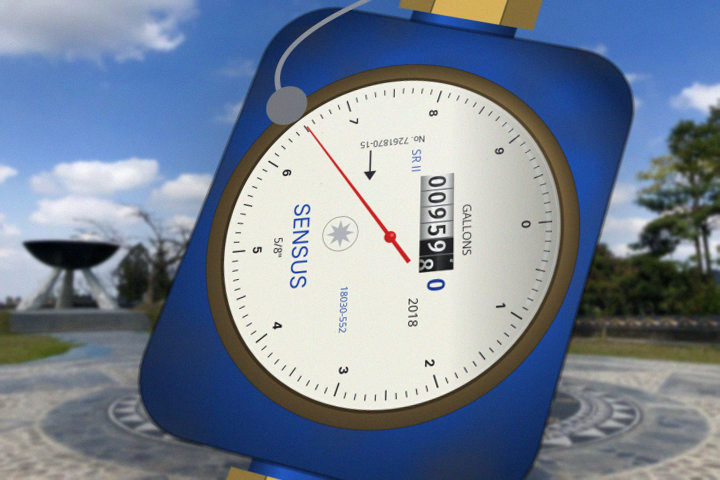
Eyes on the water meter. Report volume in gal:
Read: 95976.5 gal
